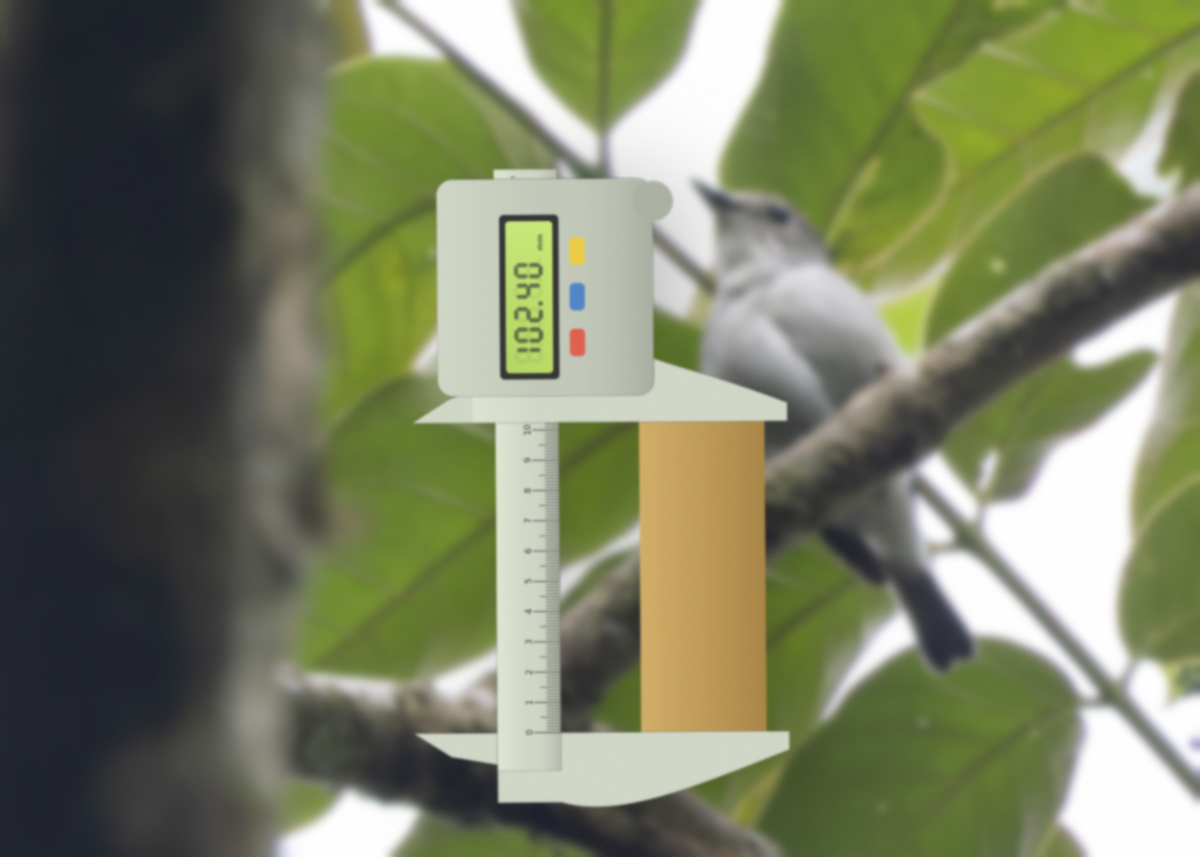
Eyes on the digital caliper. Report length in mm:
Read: 102.40 mm
